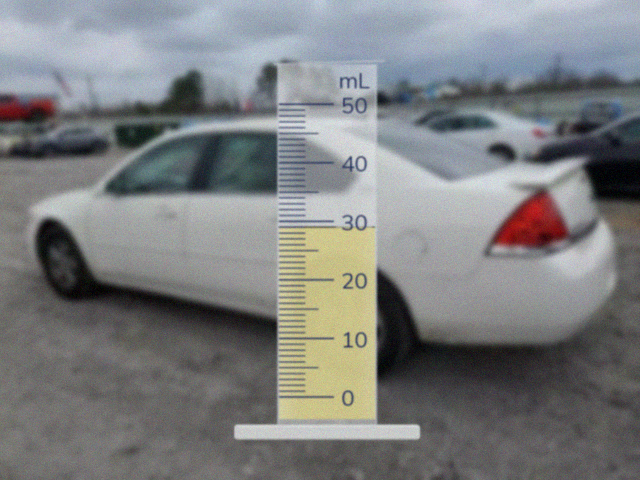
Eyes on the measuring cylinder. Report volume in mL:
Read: 29 mL
